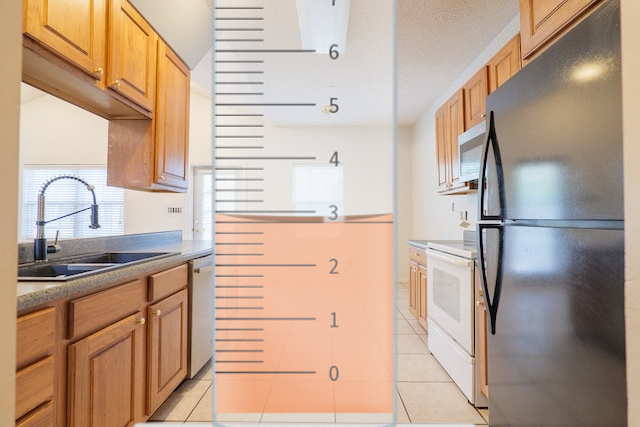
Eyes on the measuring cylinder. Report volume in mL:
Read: 2.8 mL
